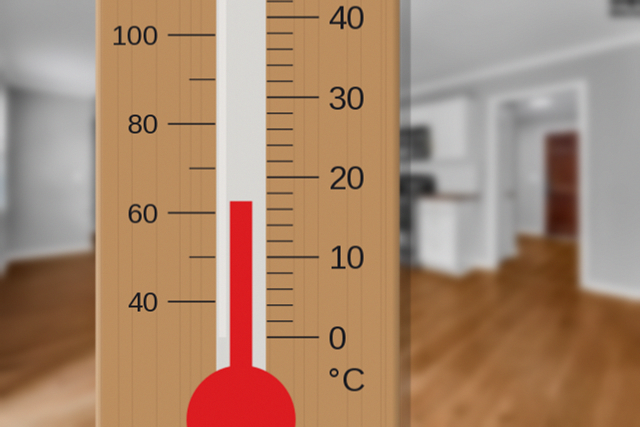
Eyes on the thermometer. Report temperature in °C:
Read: 17 °C
